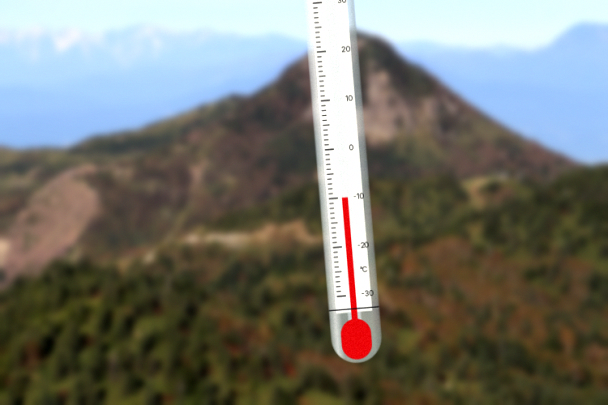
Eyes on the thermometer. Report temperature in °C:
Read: -10 °C
